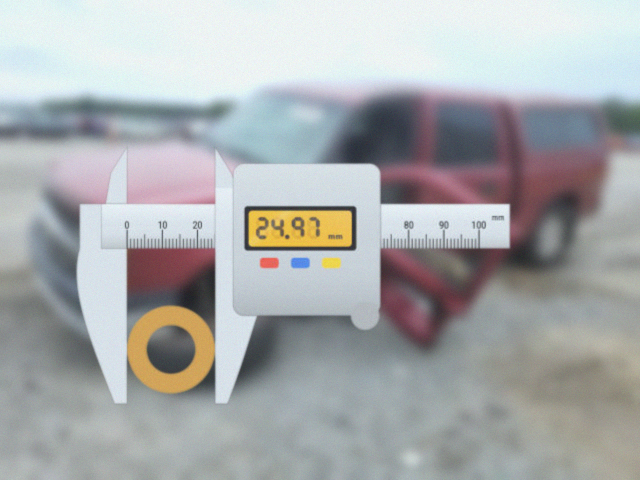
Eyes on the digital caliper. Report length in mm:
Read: 24.97 mm
